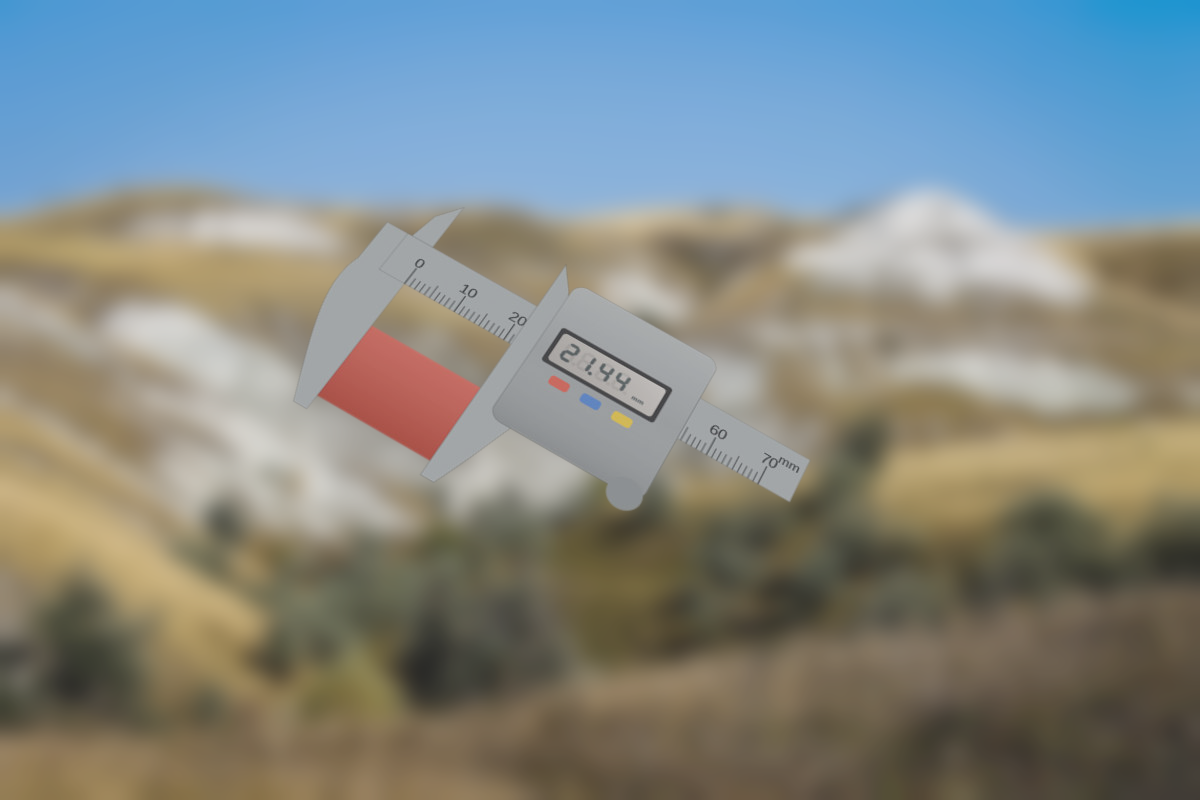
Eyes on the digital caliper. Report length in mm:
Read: 21.44 mm
